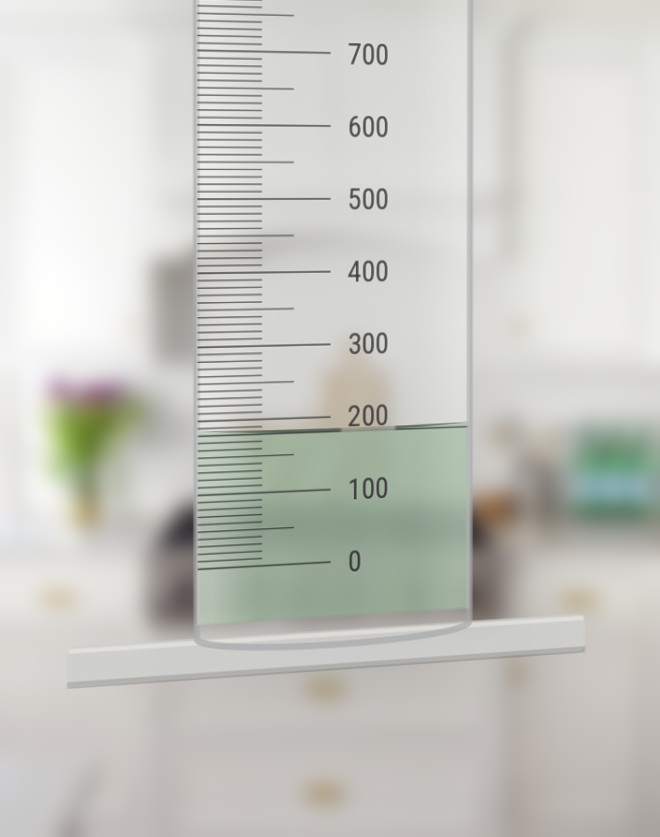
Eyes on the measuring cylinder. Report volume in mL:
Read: 180 mL
